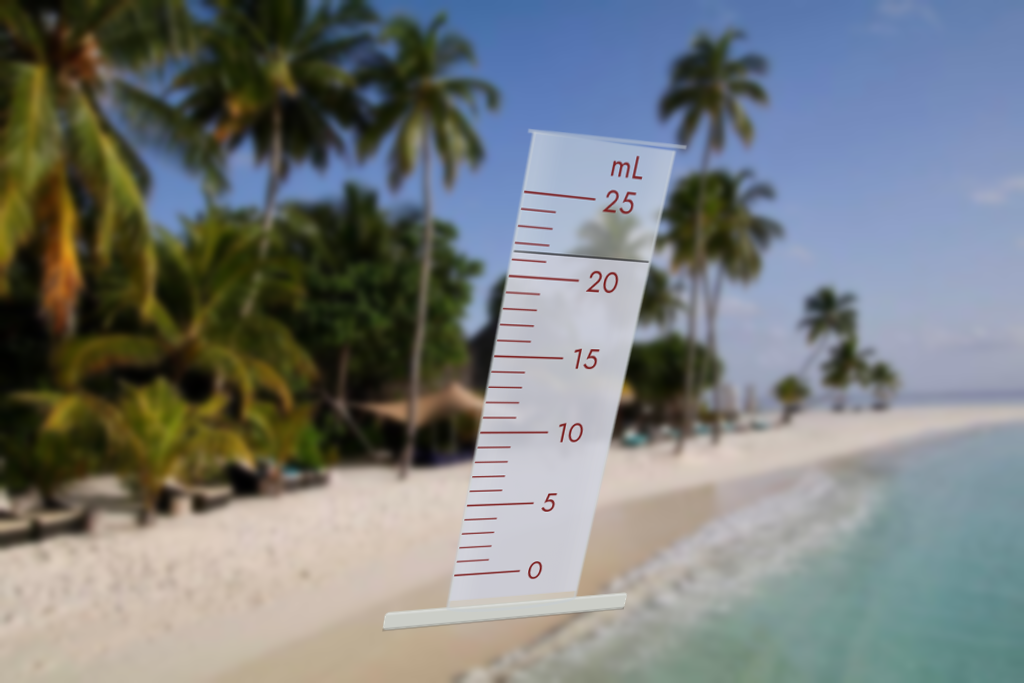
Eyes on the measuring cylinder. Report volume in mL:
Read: 21.5 mL
